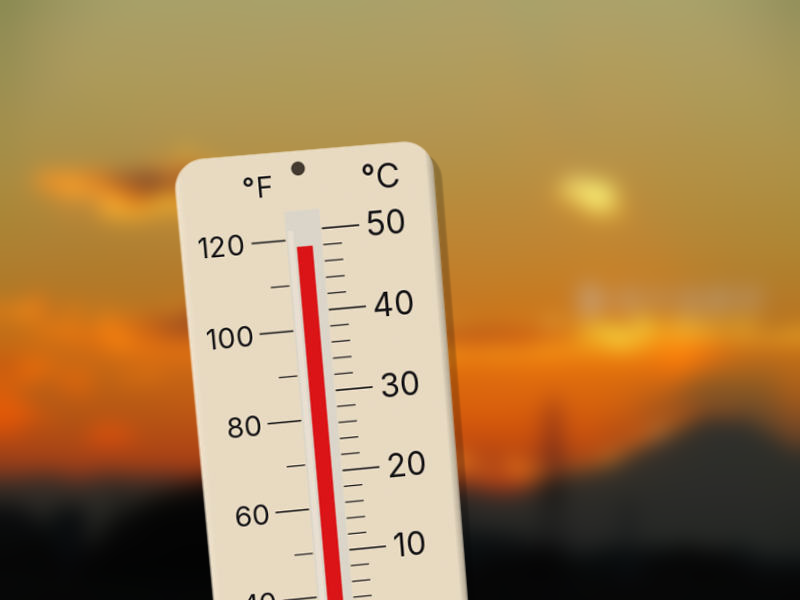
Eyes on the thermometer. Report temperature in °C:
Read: 48 °C
